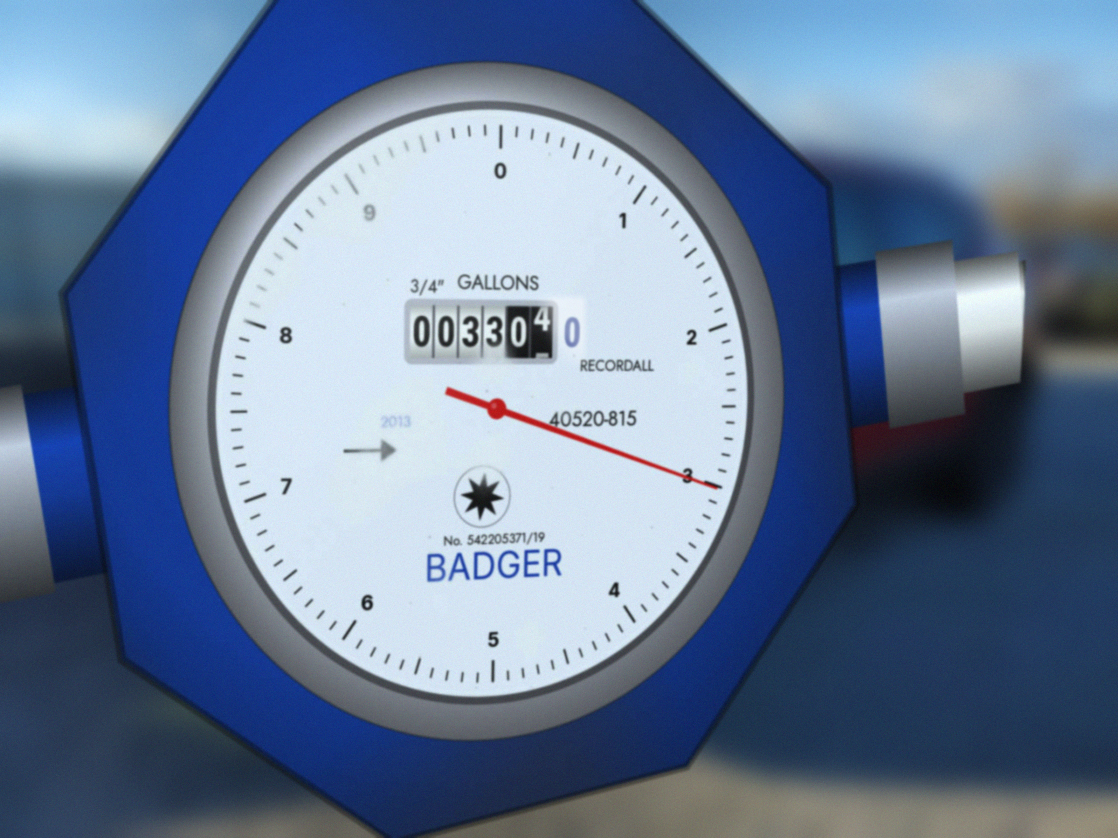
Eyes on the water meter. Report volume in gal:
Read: 33043.0 gal
